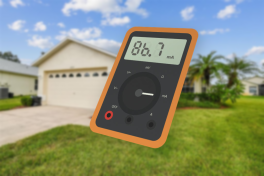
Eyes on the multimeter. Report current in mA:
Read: 86.7 mA
